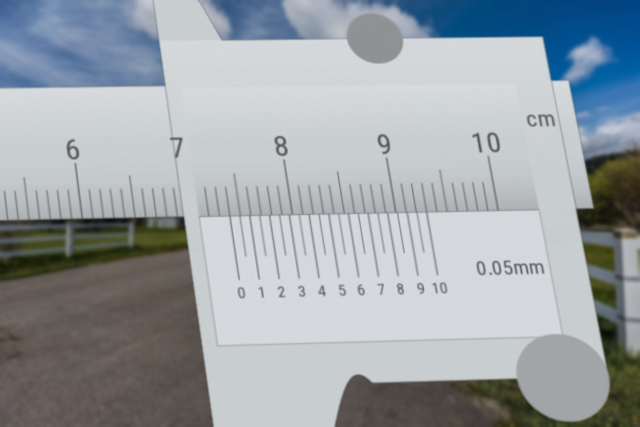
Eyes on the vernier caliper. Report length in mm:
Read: 74.0 mm
